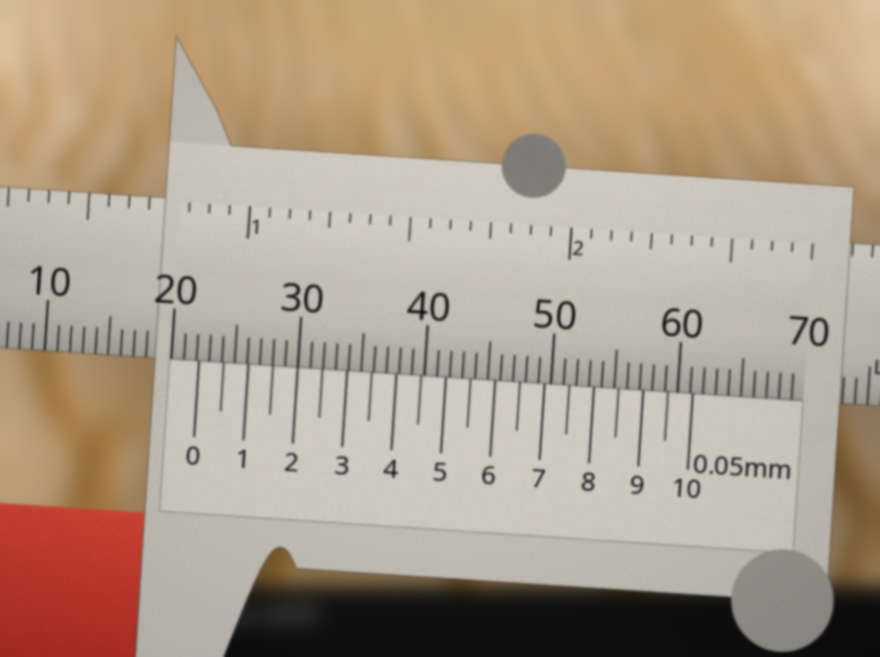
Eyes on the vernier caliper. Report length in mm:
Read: 22.2 mm
